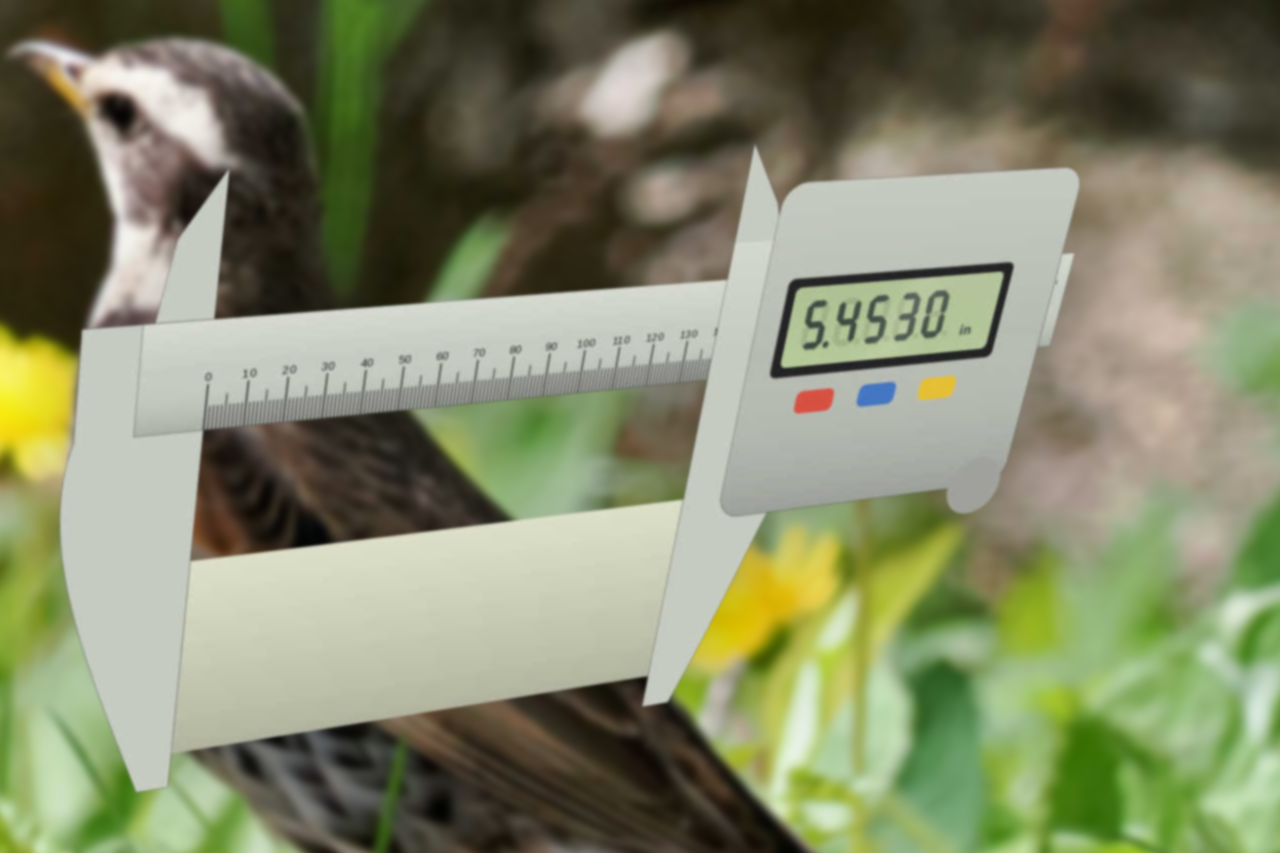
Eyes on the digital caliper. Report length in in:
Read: 5.4530 in
